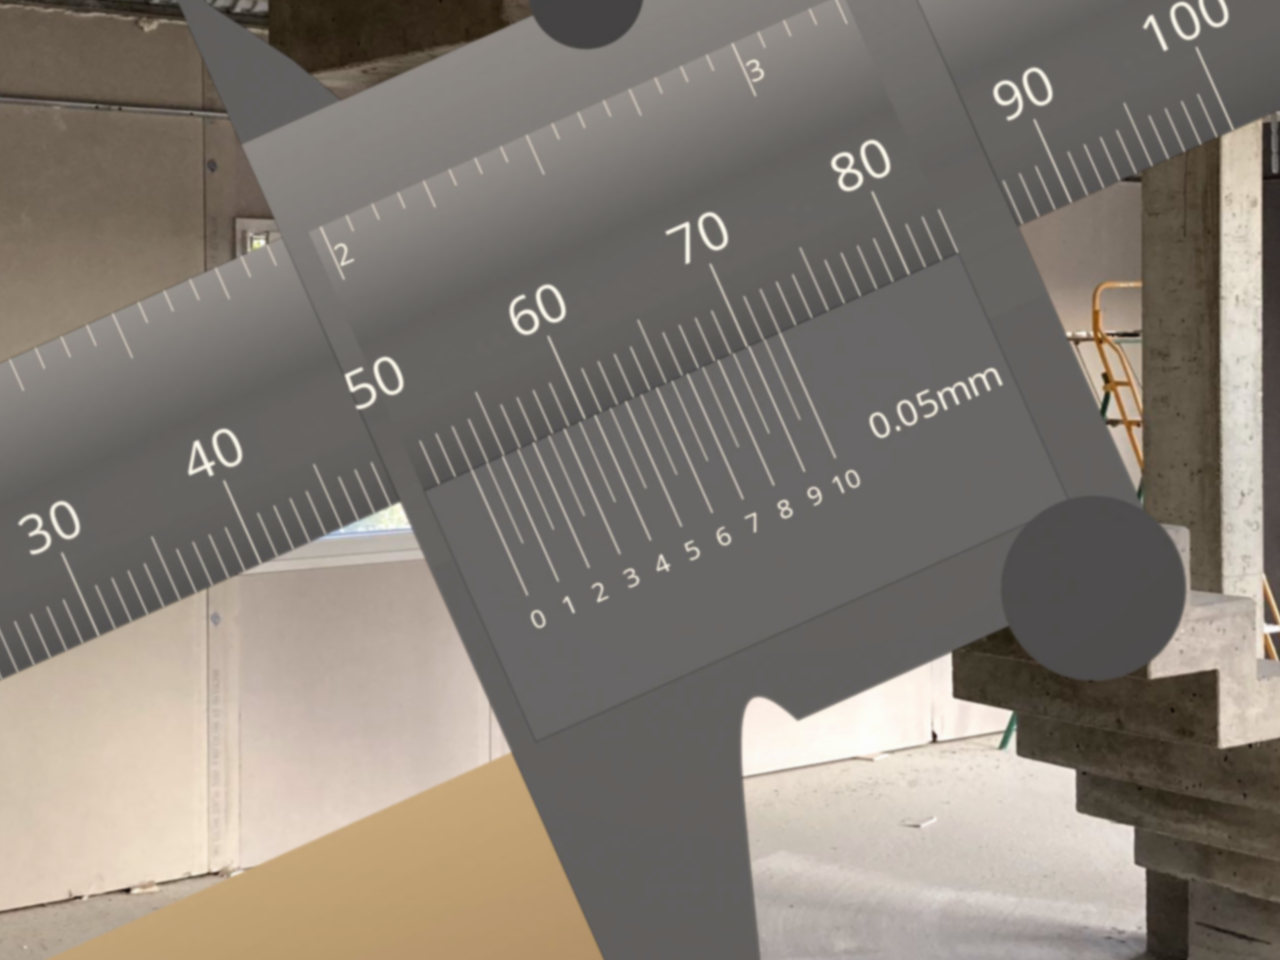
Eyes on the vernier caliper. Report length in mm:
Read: 53.0 mm
